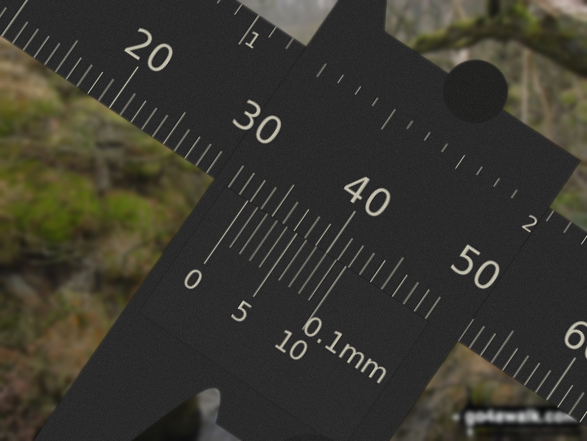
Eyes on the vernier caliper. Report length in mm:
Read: 32.8 mm
